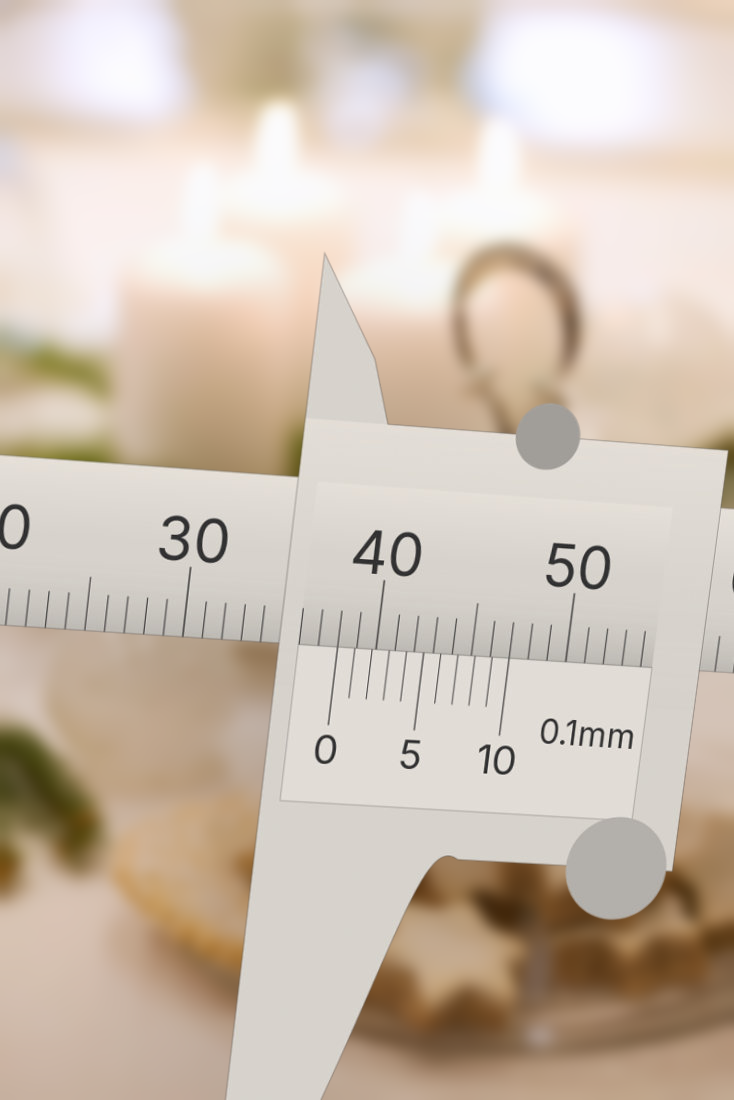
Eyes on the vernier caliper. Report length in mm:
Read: 38.0 mm
